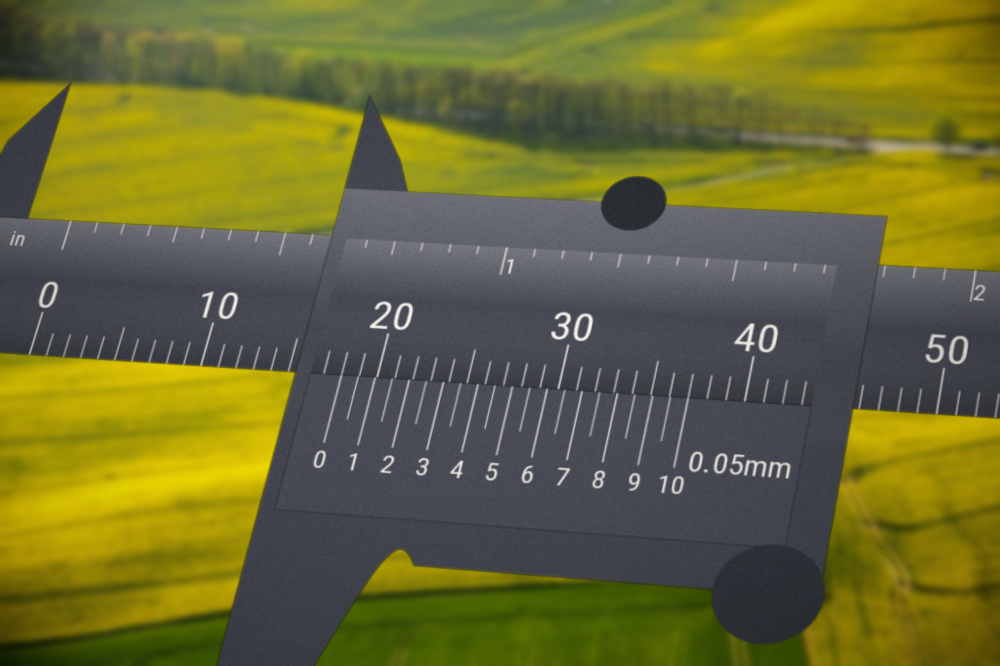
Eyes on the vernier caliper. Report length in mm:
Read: 18.0 mm
